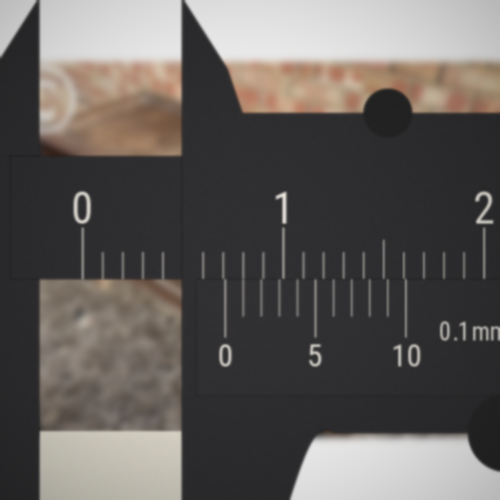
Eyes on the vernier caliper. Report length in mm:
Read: 7.1 mm
